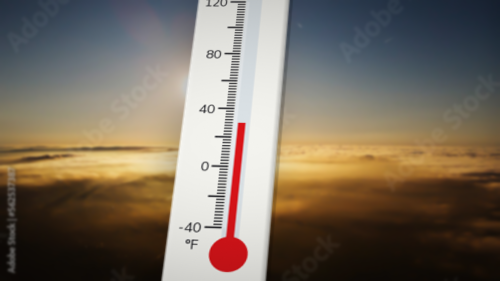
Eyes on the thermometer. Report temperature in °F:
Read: 30 °F
